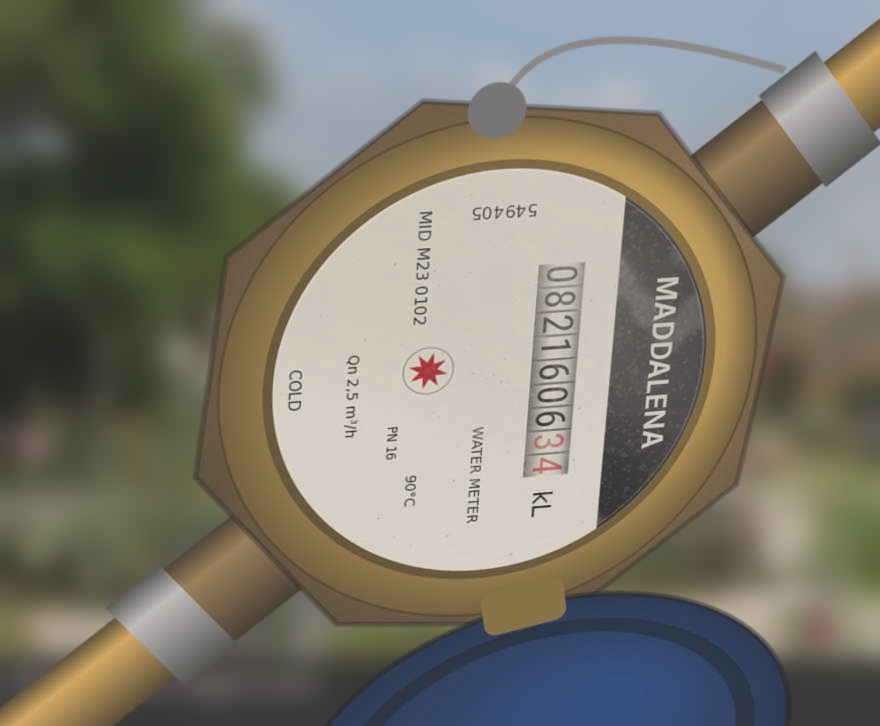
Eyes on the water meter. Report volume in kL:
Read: 821606.34 kL
